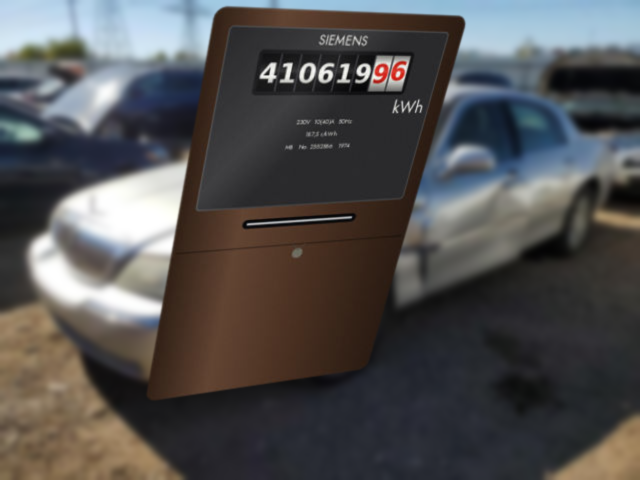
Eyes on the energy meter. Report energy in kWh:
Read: 410619.96 kWh
